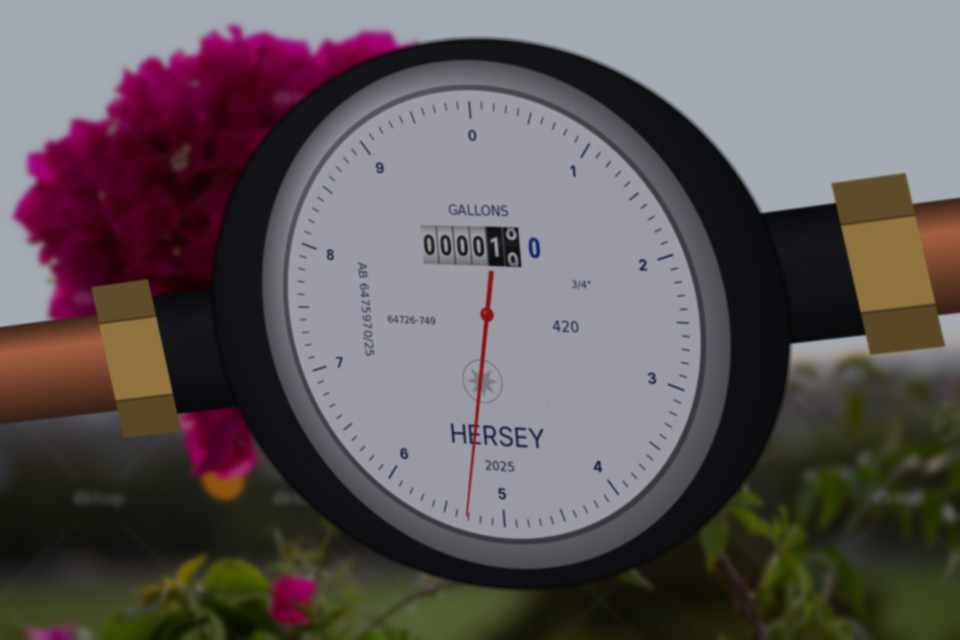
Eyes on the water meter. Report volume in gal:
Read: 185.3 gal
